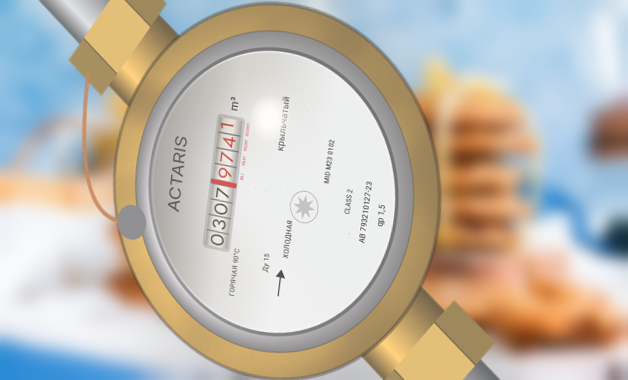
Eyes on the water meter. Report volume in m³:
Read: 307.9741 m³
